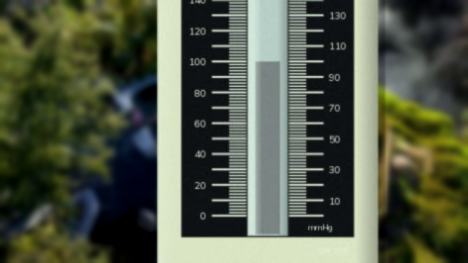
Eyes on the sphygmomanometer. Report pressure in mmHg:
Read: 100 mmHg
